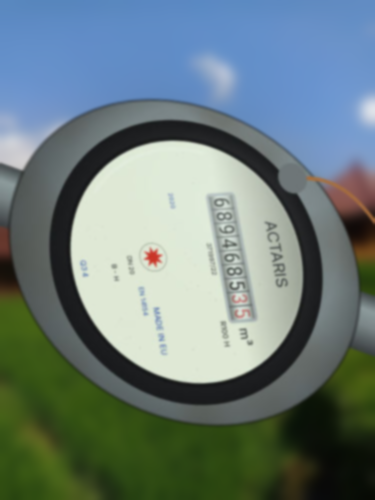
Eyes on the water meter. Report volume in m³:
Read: 6894685.35 m³
